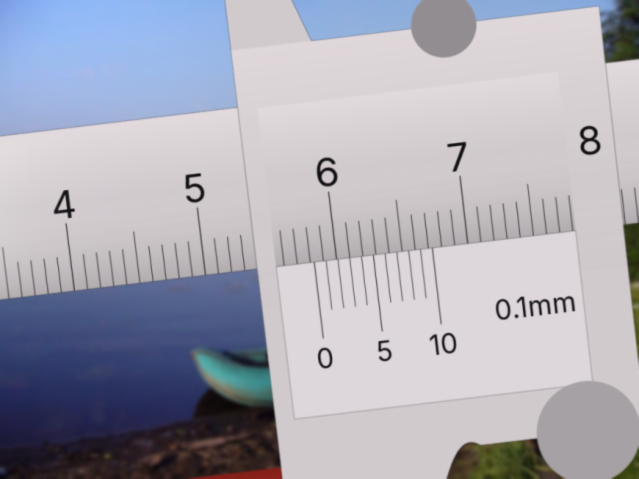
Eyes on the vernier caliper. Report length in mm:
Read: 58.3 mm
